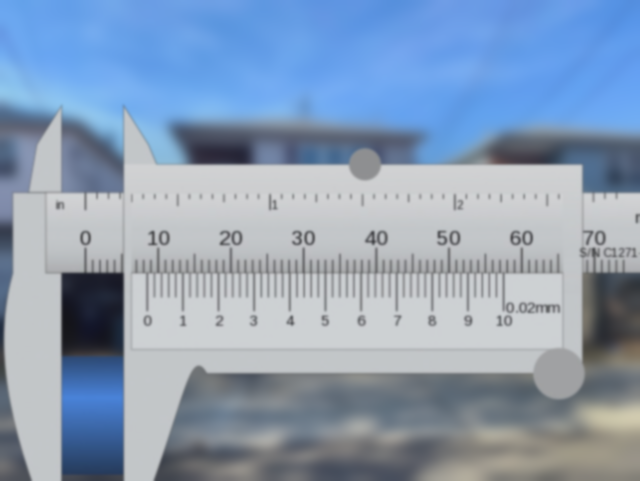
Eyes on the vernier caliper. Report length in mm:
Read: 8.5 mm
